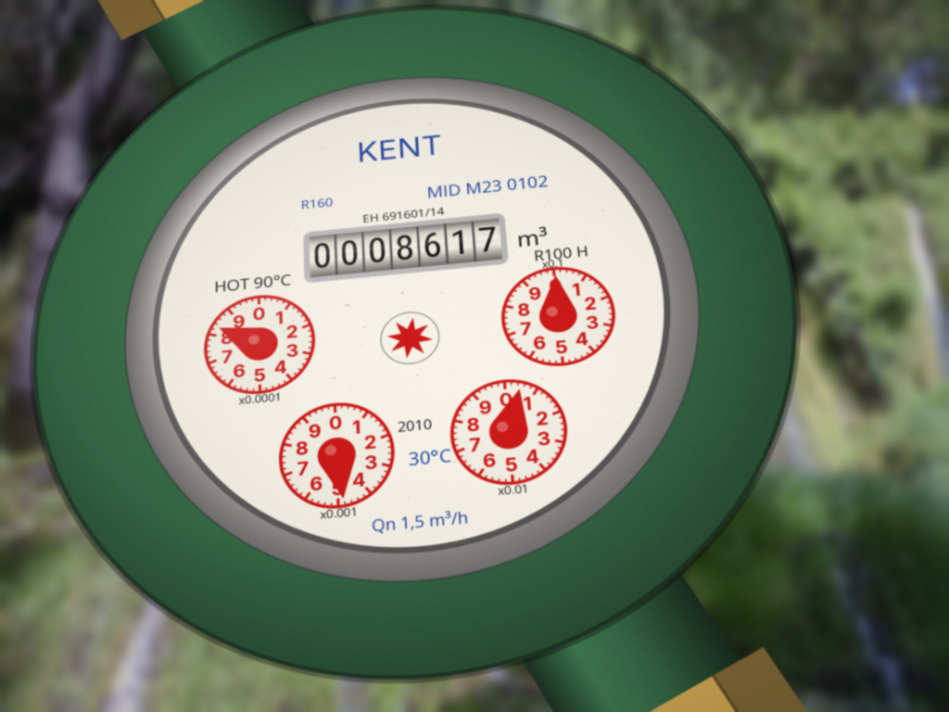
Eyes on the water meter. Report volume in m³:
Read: 8617.0048 m³
